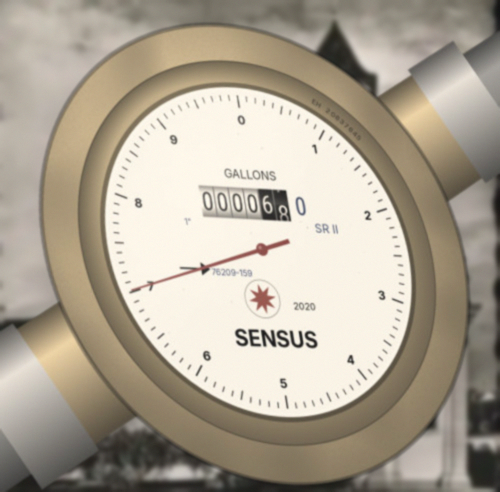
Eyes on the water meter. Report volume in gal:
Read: 677.0 gal
